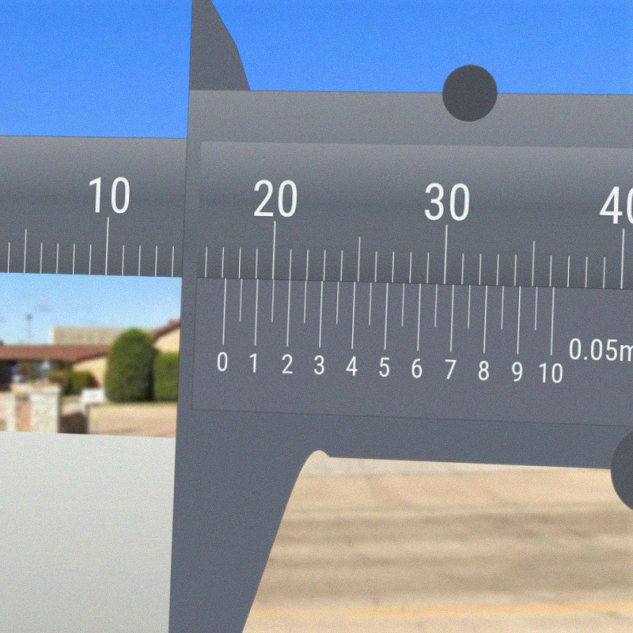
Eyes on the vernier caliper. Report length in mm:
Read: 17.2 mm
